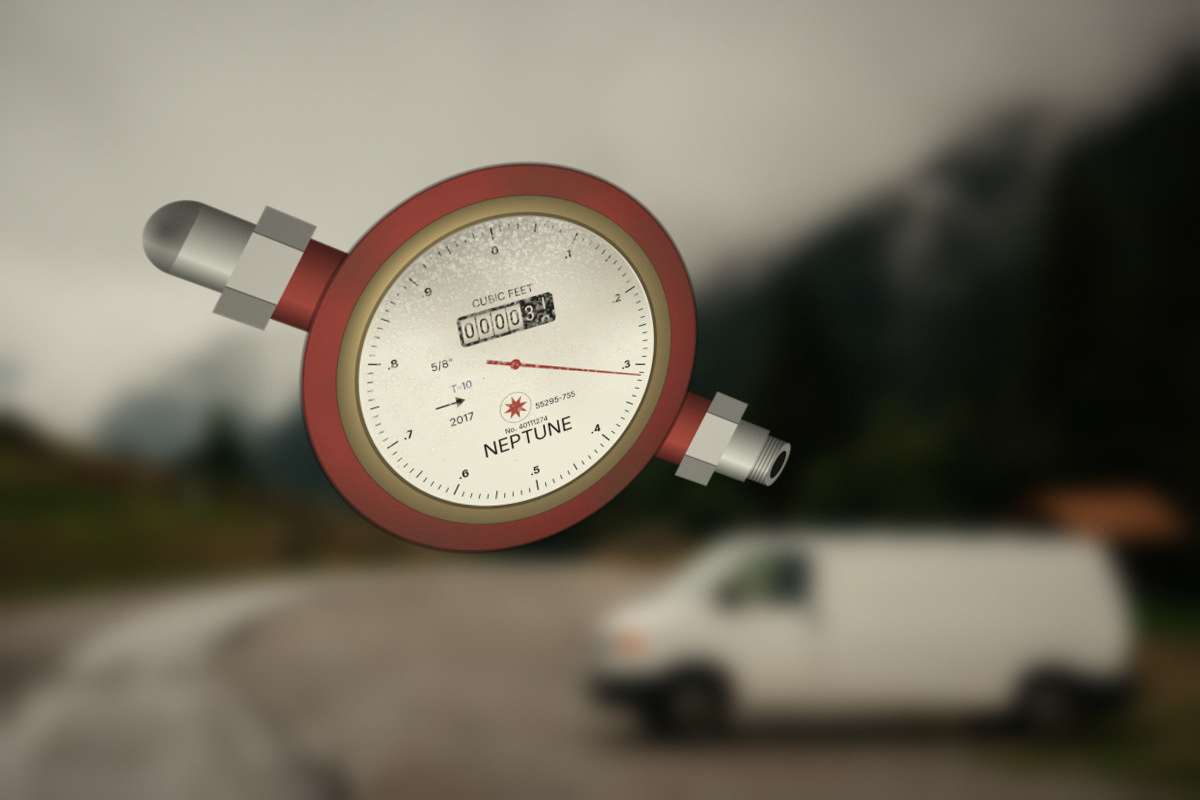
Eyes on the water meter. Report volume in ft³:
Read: 31.31 ft³
